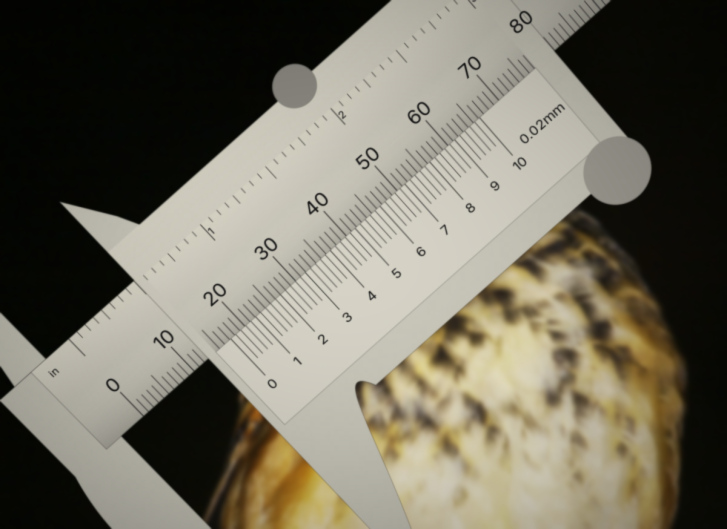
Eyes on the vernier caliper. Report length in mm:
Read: 17.2 mm
